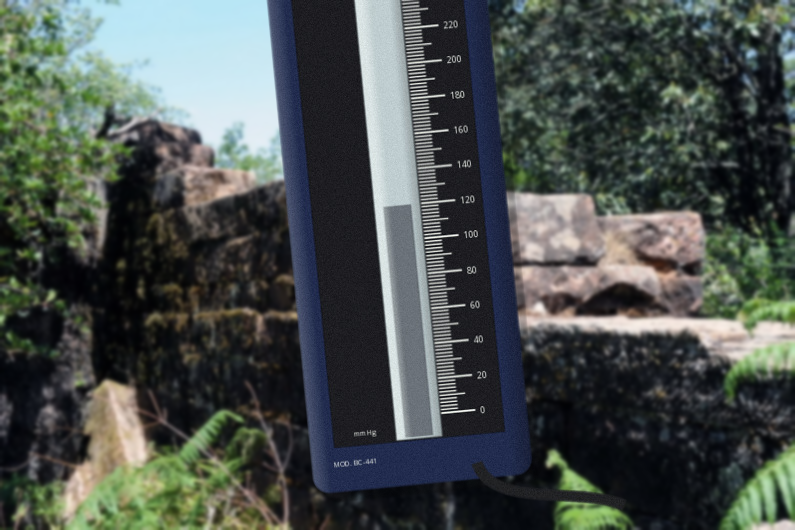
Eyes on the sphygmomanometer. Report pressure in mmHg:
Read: 120 mmHg
